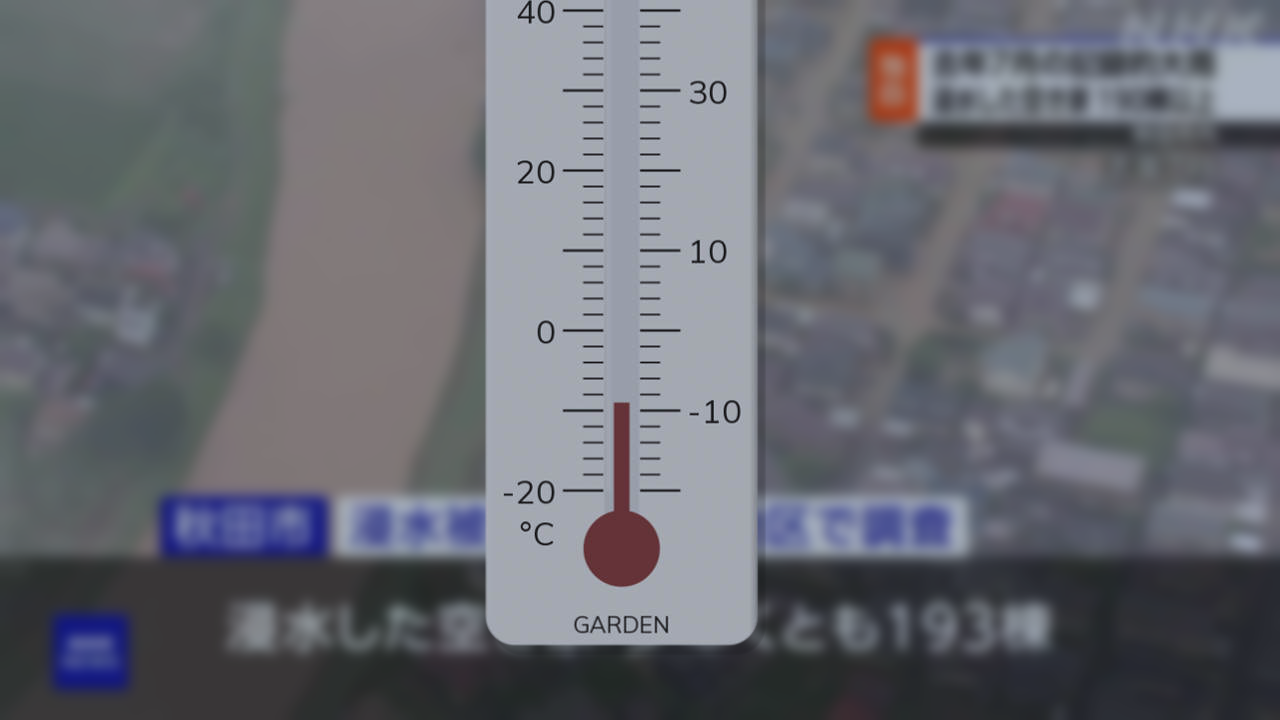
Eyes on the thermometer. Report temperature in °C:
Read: -9 °C
